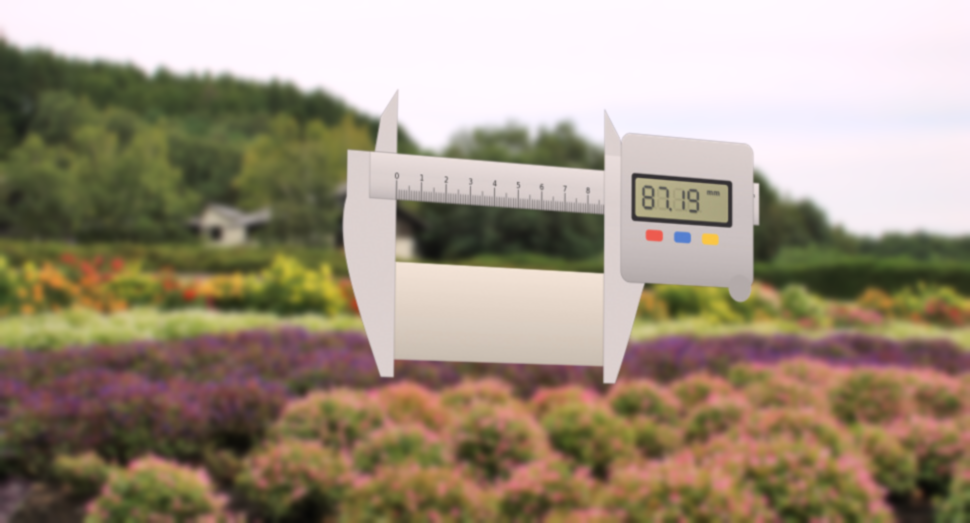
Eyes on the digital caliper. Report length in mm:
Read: 87.19 mm
